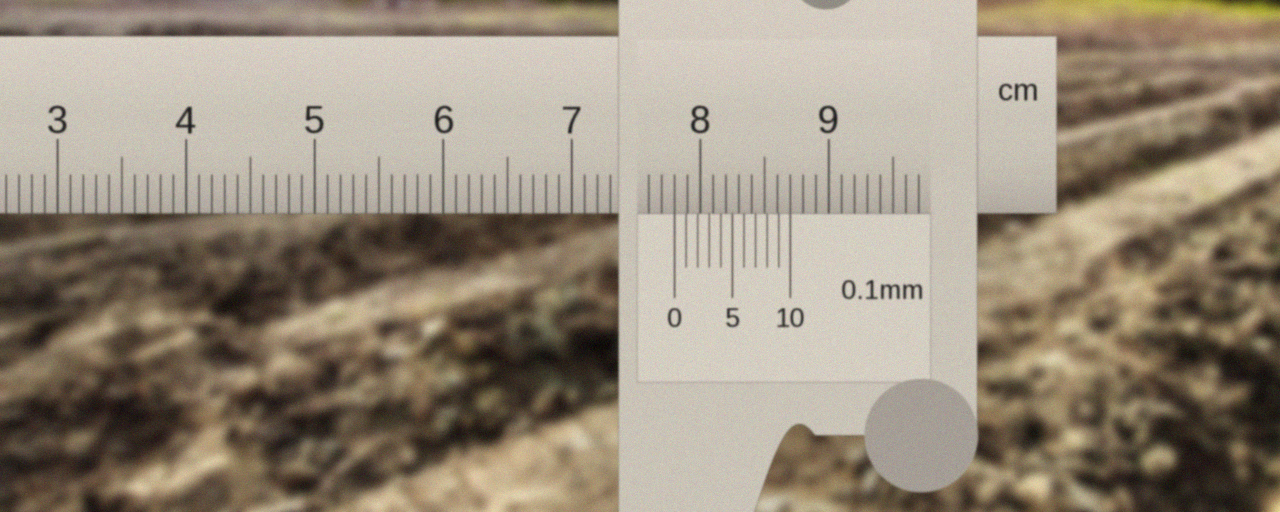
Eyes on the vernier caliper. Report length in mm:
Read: 78.0 mm
